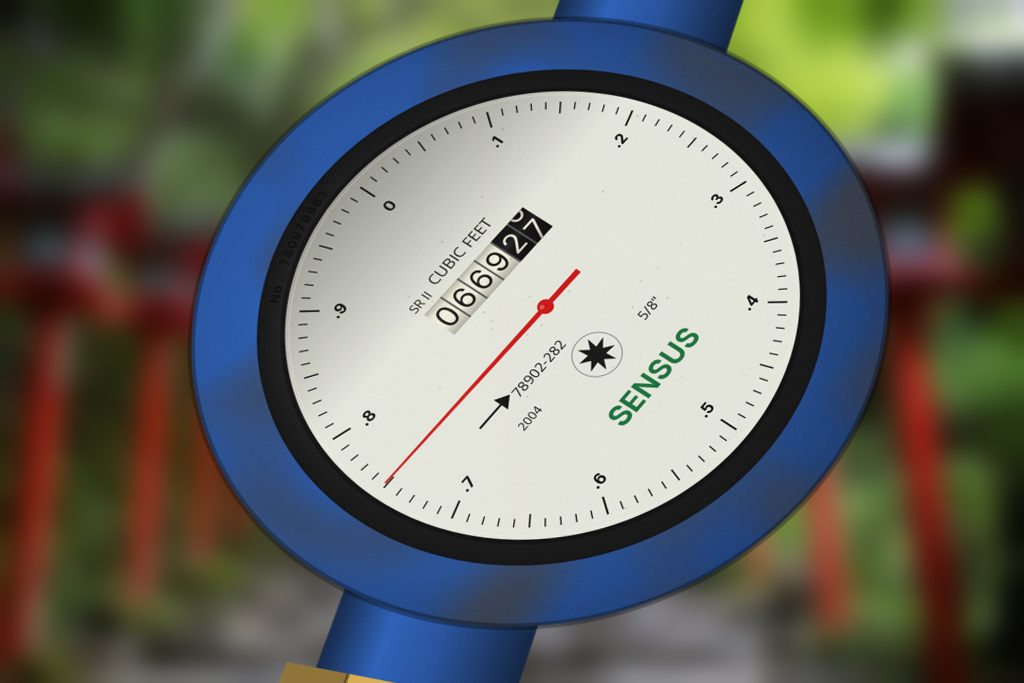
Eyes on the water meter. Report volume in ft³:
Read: 66926.75 ft³
